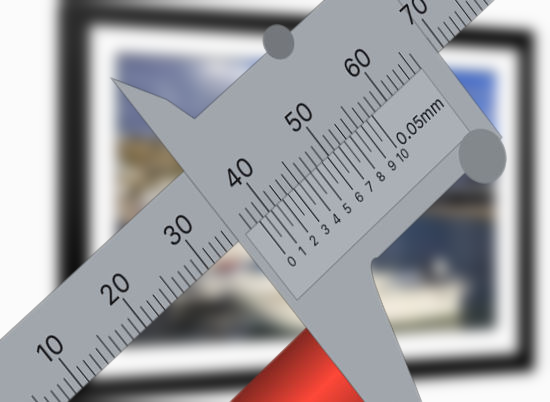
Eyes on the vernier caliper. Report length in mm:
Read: 38.4 mm
